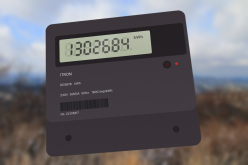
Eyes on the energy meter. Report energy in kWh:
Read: 1302684 kWh
